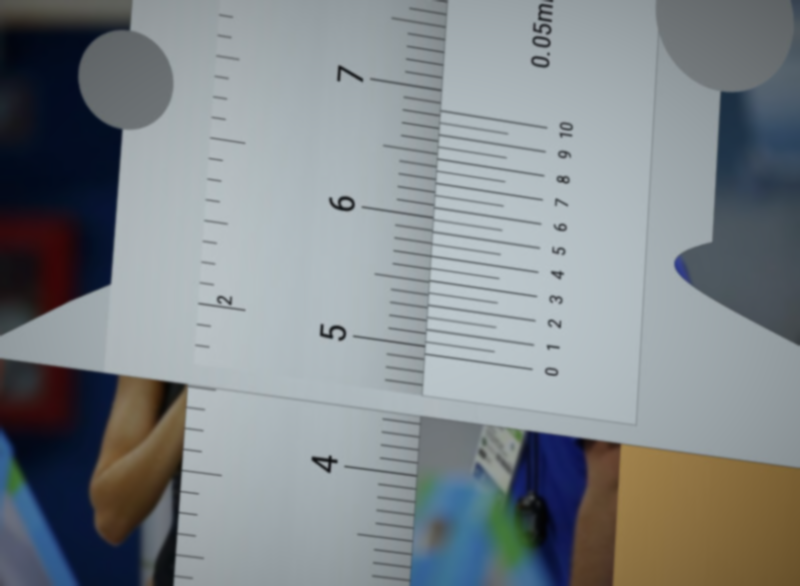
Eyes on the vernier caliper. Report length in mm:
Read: 49.4 mm
